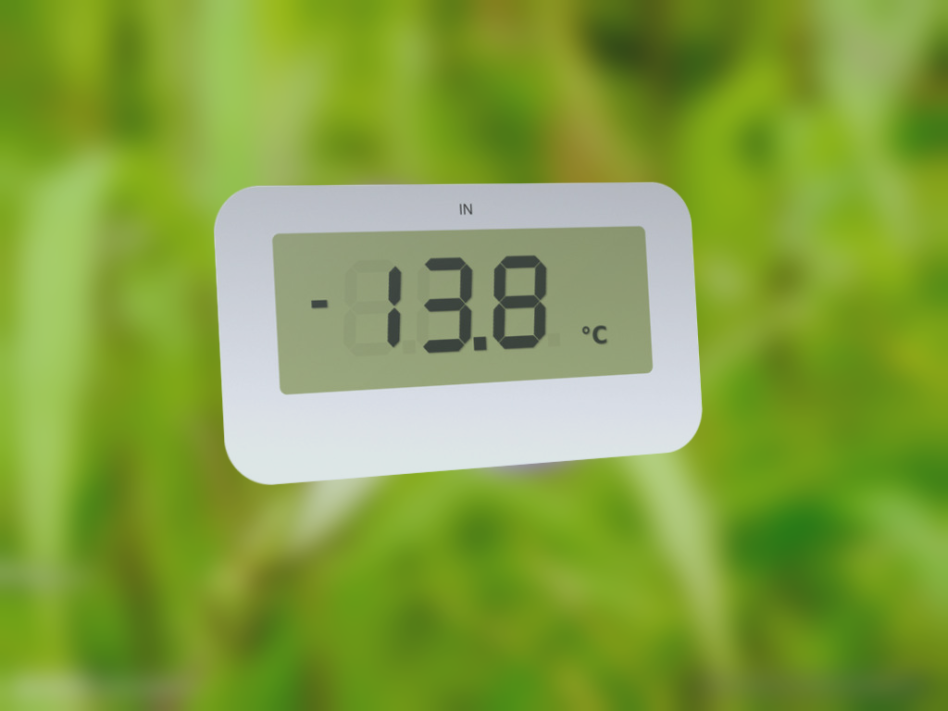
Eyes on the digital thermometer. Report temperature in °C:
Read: -13.8 °C
